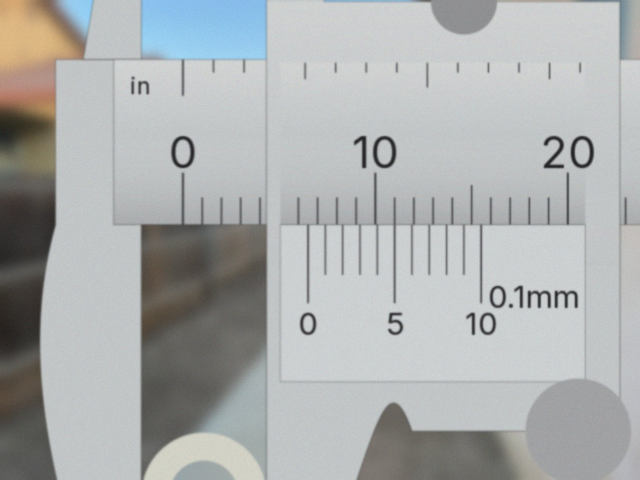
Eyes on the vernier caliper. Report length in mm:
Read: 6.5 mm
